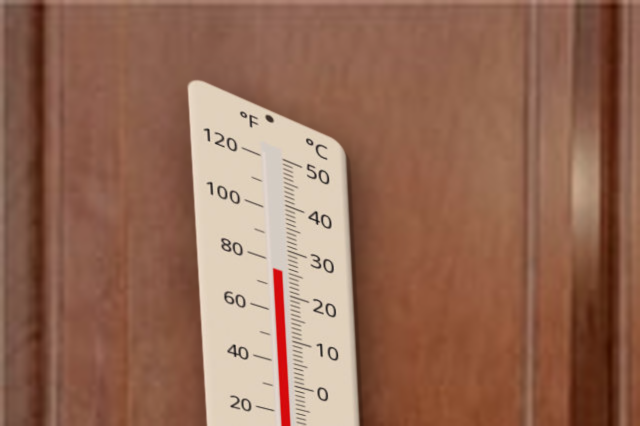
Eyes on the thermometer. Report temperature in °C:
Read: 25 °C
